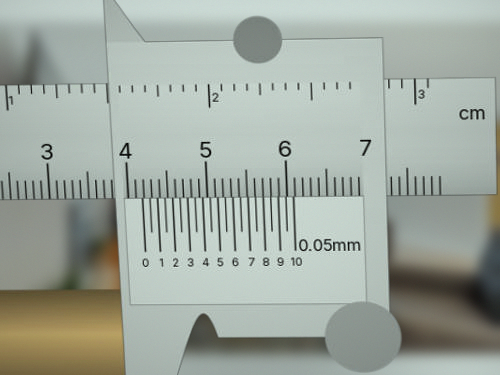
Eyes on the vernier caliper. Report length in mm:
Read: 41.8 mm
